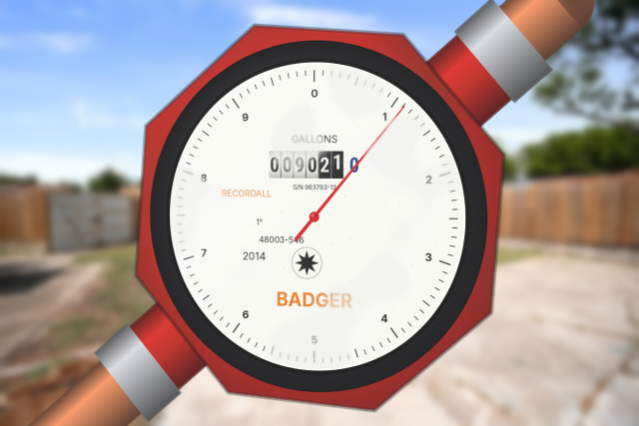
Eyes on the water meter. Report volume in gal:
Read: 90211.1 gal
